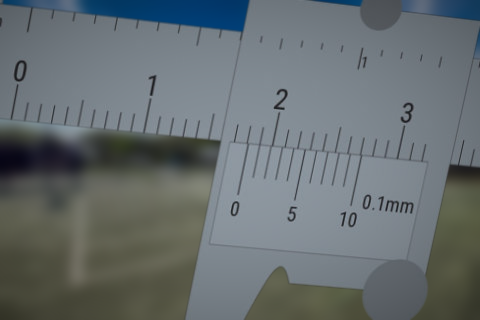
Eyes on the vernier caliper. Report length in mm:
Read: 18.1 mm
